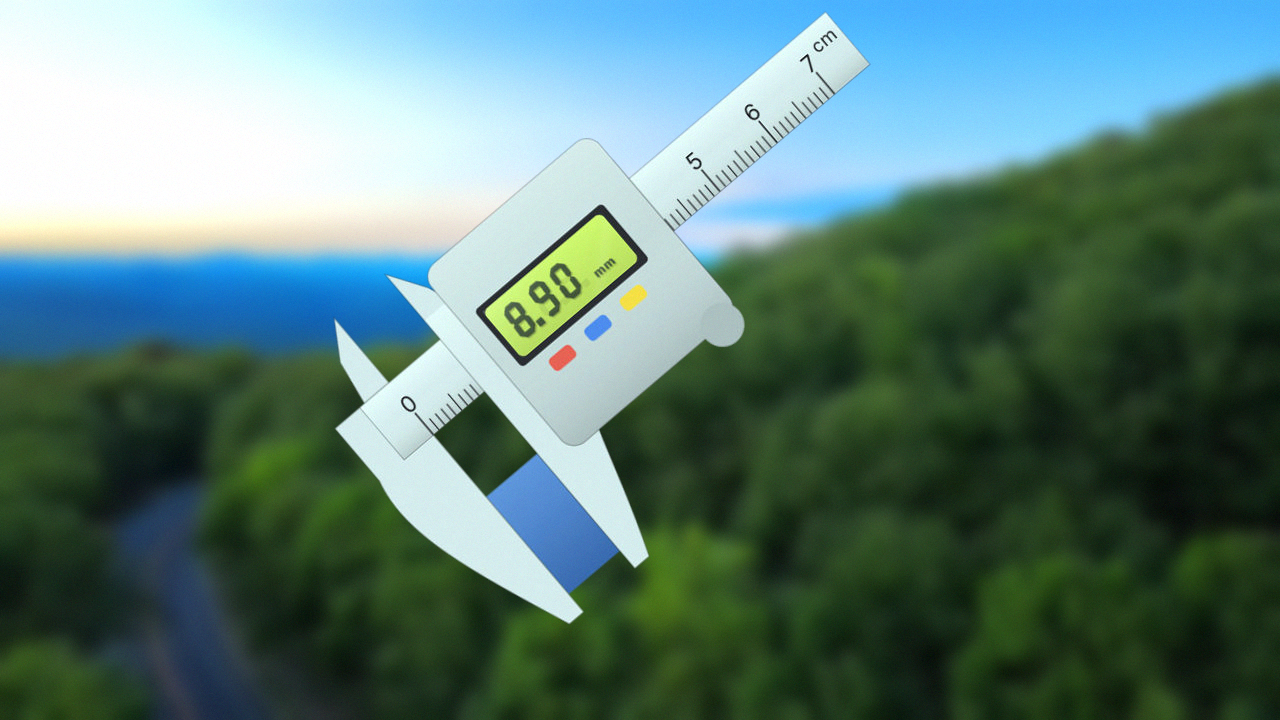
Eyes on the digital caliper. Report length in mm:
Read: 8.90 mm
